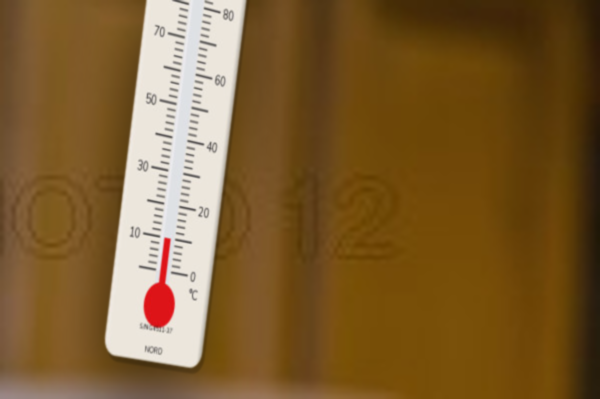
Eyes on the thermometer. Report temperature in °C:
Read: 10 °C
